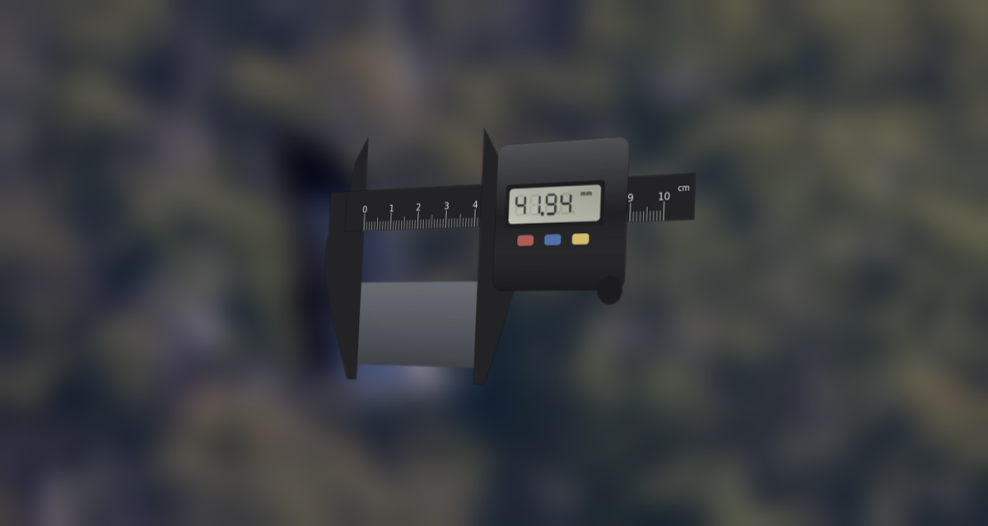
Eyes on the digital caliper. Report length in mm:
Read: 41.94 mm
